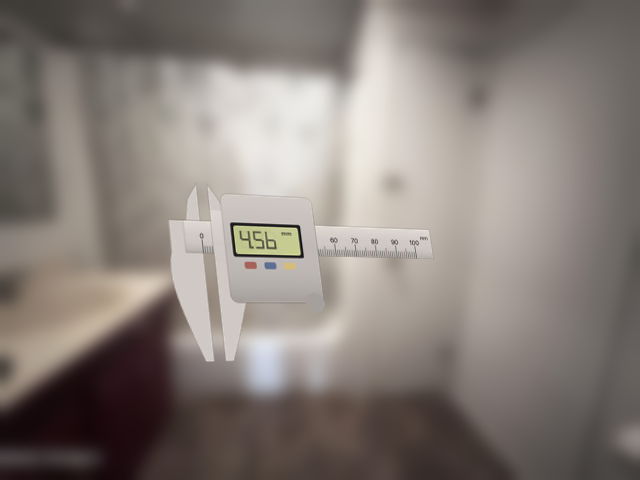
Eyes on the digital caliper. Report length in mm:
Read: 4.56 mm
